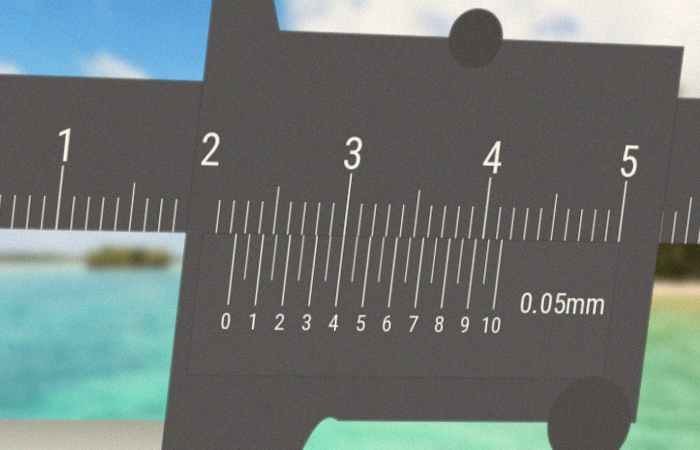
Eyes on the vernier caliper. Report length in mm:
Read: 22.4 mm
